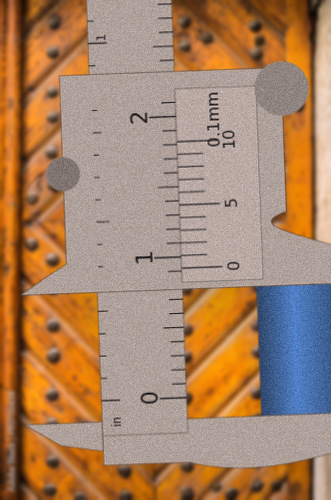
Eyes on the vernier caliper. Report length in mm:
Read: 9.2 mm
